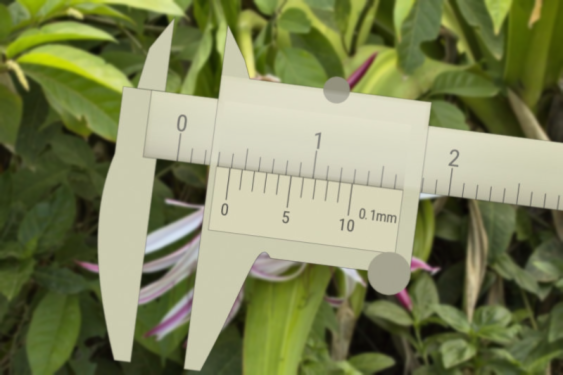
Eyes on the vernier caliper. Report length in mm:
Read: 3.9 mm
